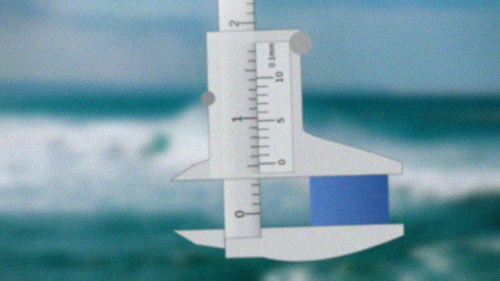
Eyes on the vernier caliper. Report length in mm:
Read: 5.2 mm
